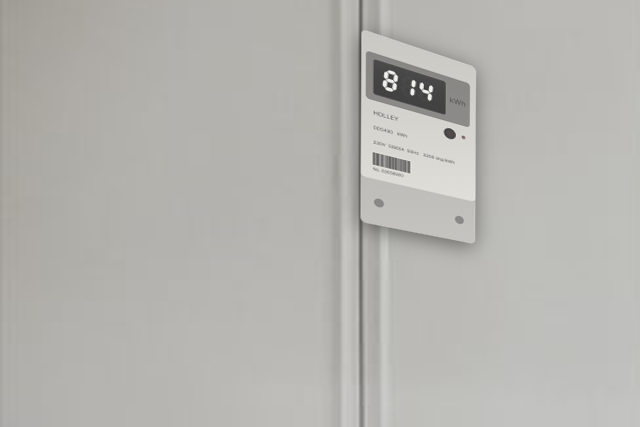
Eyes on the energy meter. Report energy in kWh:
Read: 814 kWh
